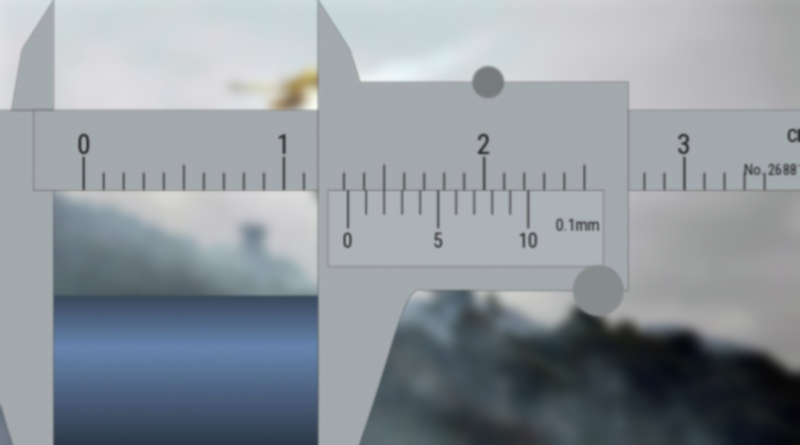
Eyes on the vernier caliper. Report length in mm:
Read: 13.2 mm
